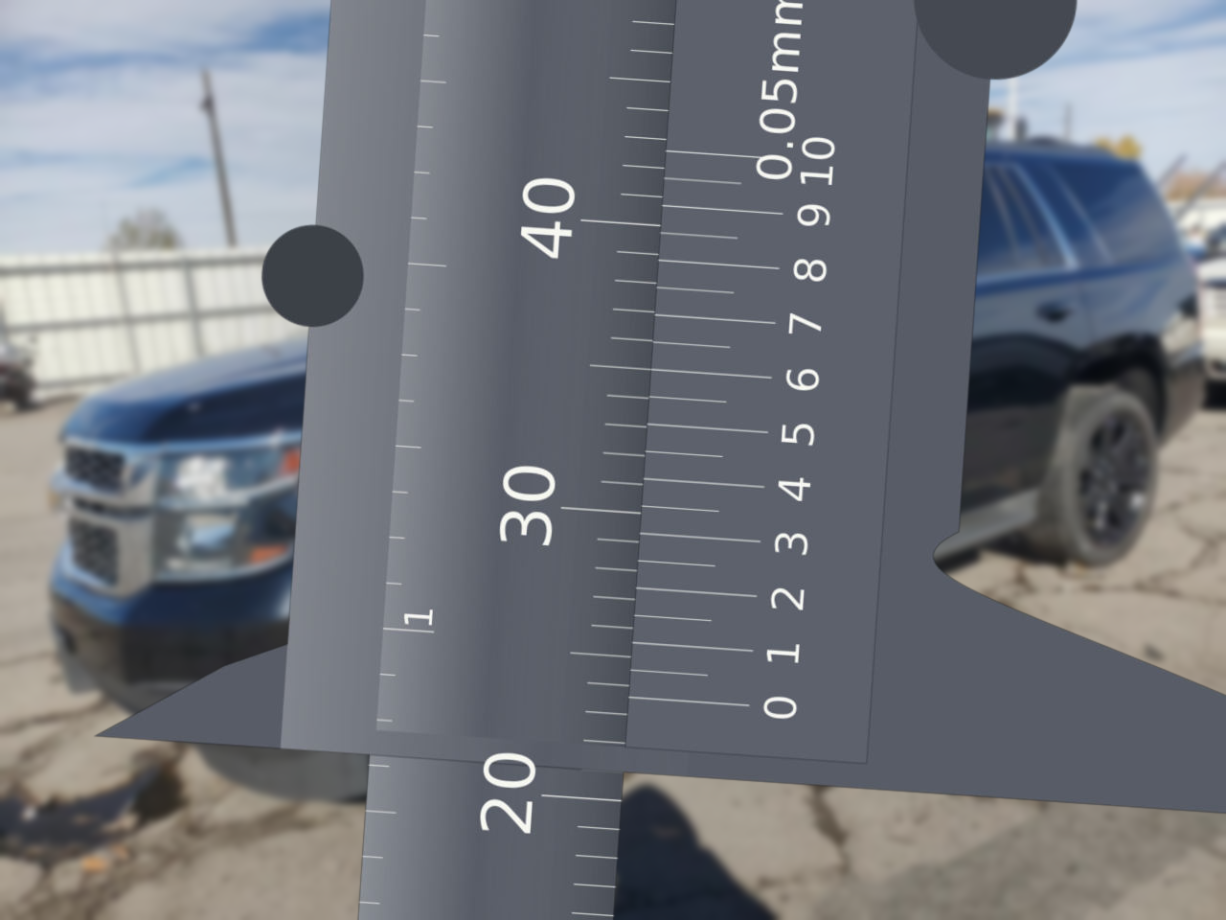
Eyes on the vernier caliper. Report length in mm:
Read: 23.60 mm
